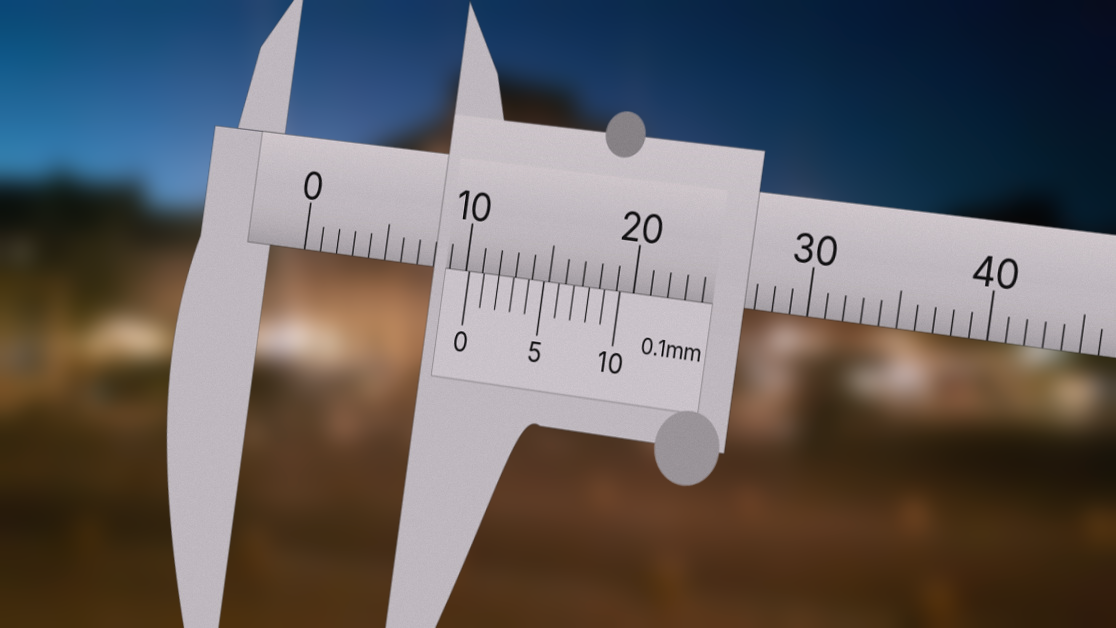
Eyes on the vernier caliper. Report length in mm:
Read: 10.2 mm
